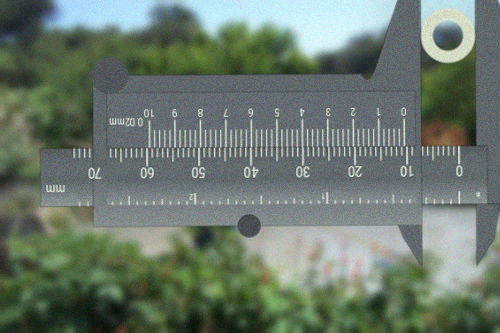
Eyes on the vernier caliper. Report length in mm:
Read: 10.5 mm
